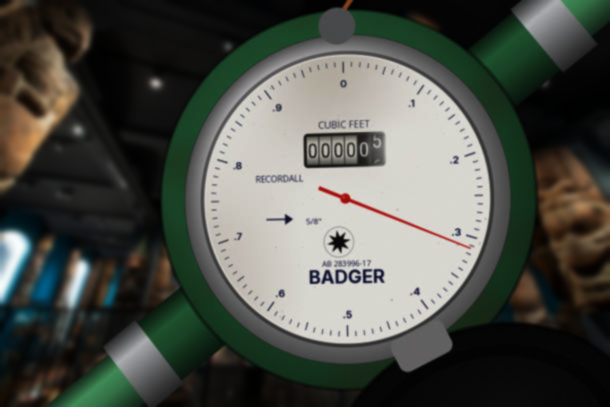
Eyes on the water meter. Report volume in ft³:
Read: 5.31 ft³
